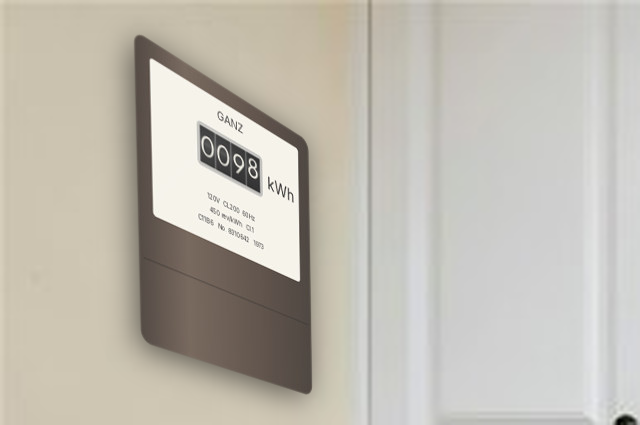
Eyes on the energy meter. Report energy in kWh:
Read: 98 kWh
